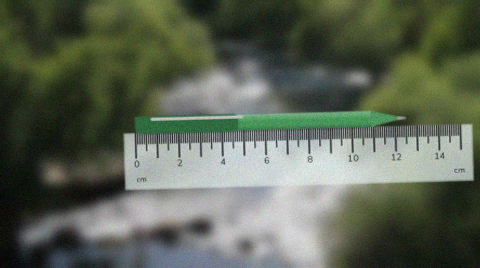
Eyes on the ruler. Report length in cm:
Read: 12.5 cm
